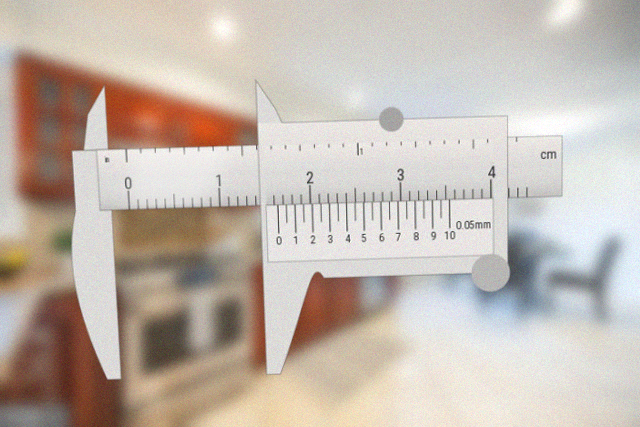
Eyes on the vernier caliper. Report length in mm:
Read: 16.4 mm
